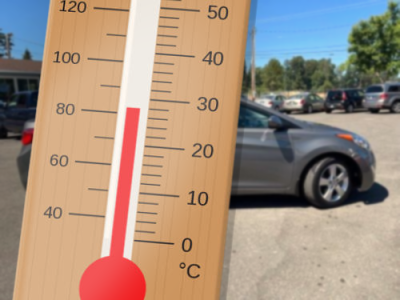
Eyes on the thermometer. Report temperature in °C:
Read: 28 °C
